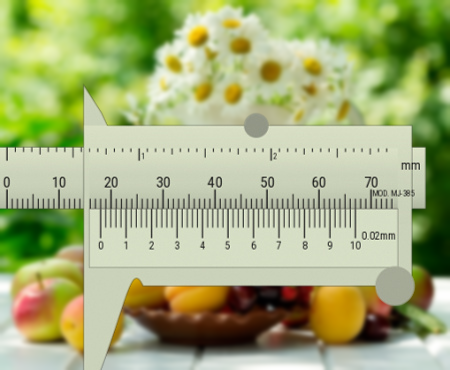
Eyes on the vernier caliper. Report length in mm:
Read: 18.0 mm
